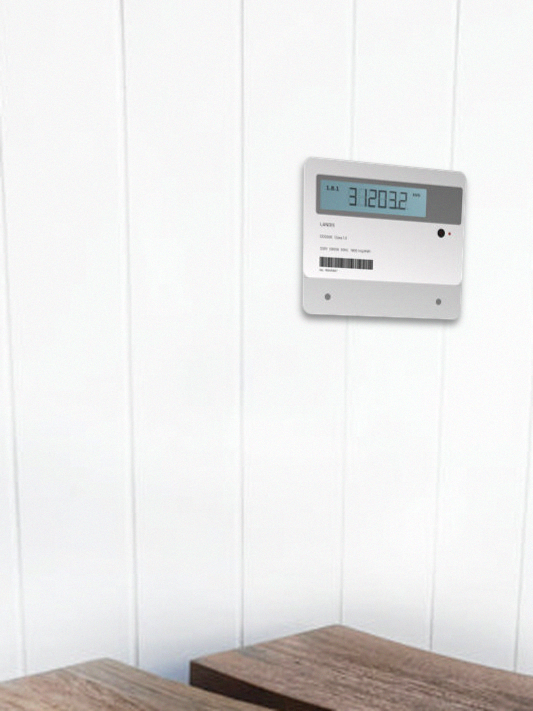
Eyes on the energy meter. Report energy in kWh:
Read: 31203.2 kWh
